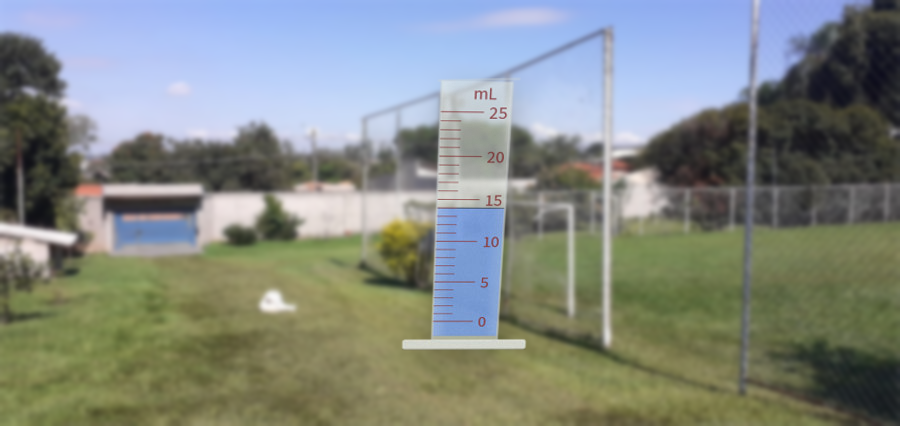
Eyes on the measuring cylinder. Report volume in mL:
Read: 14 mL
